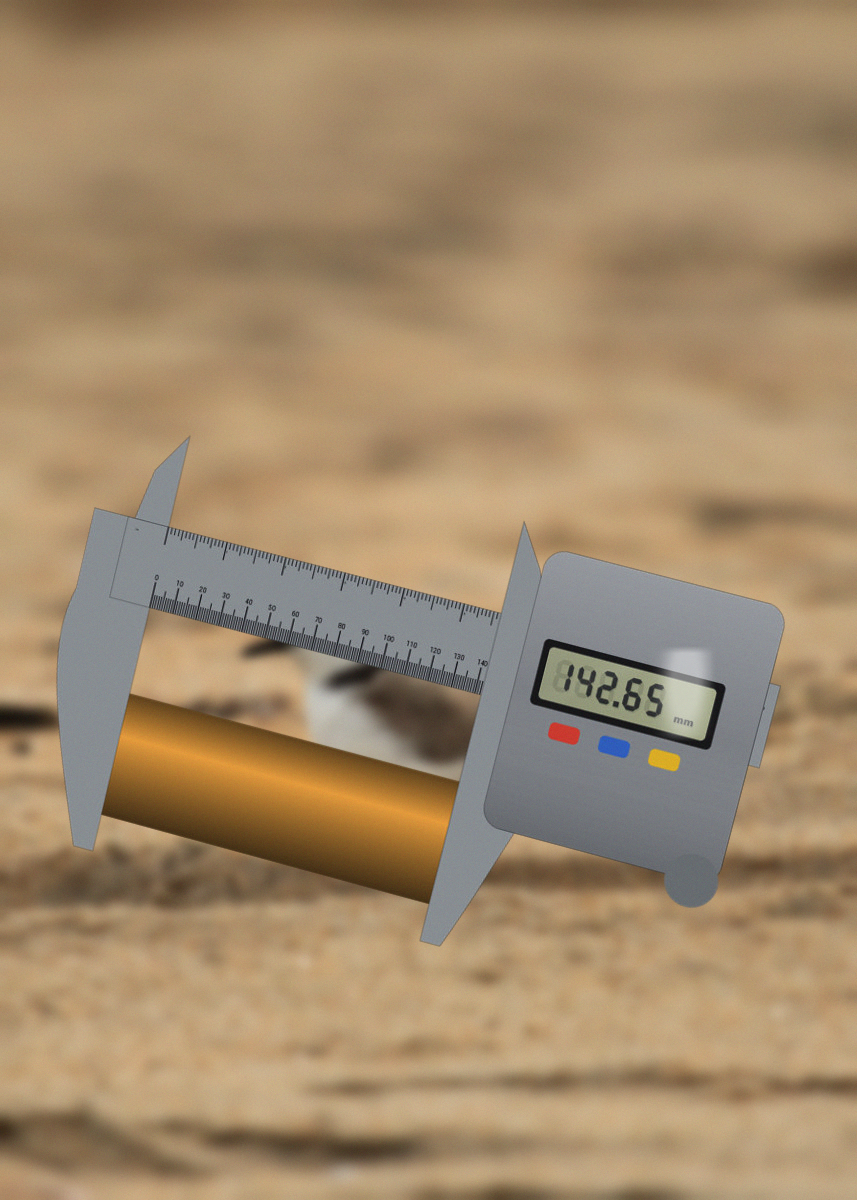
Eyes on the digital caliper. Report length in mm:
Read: 142.65 mm
